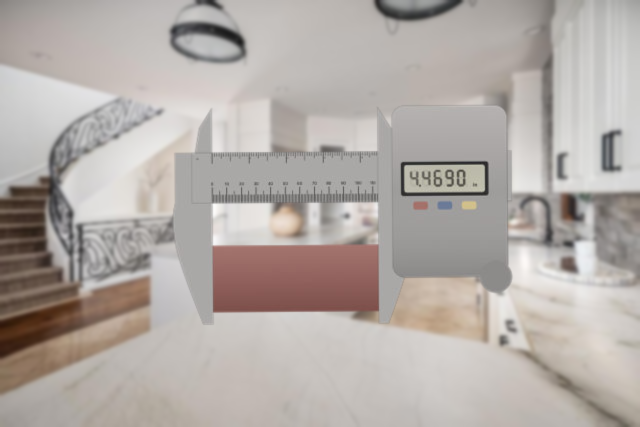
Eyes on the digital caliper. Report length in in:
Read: 4.4690 in
